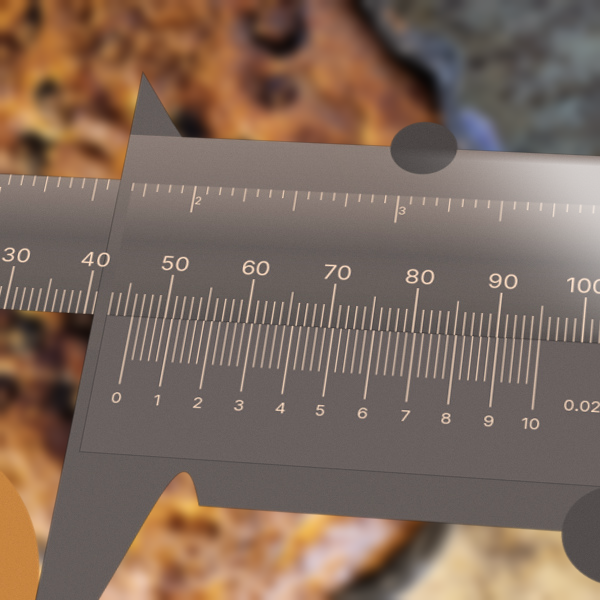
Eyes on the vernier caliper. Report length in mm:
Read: 46.0 mm
